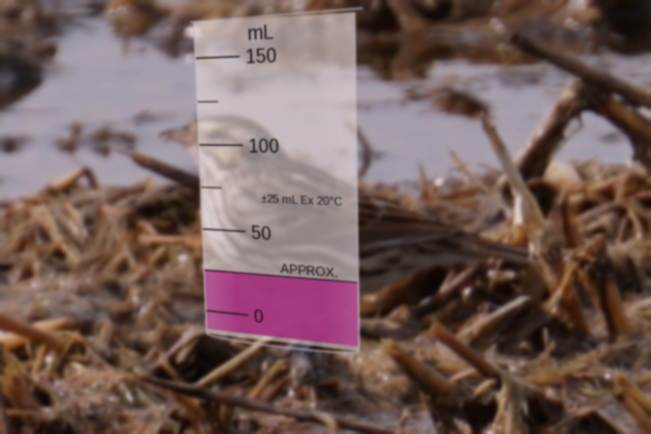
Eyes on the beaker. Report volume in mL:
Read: 25 mL
